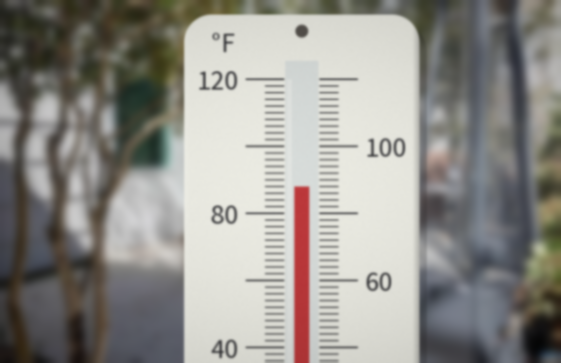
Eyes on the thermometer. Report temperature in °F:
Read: 88 °F
